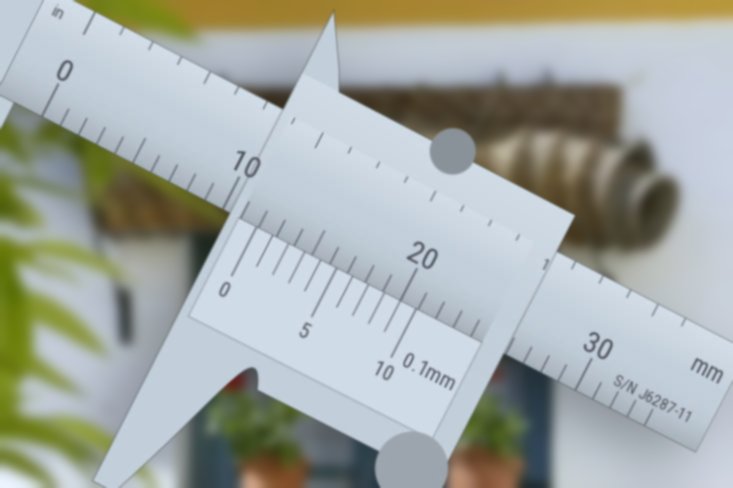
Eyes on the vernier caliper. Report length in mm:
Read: 11.9 mm
